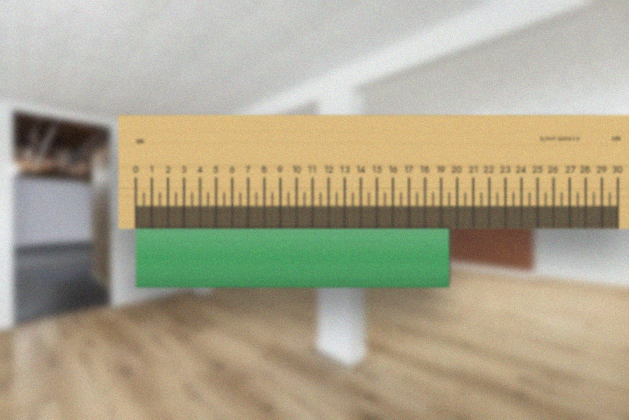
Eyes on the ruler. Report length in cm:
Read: 19.5 cm
